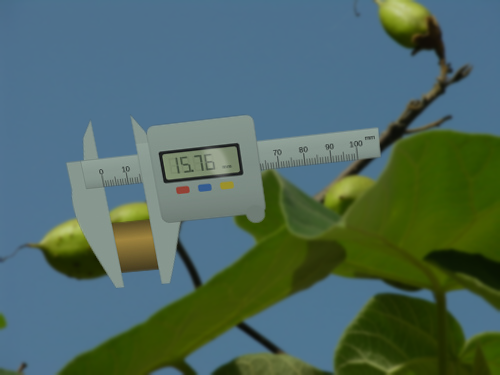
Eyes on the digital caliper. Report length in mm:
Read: 15.76 mm
